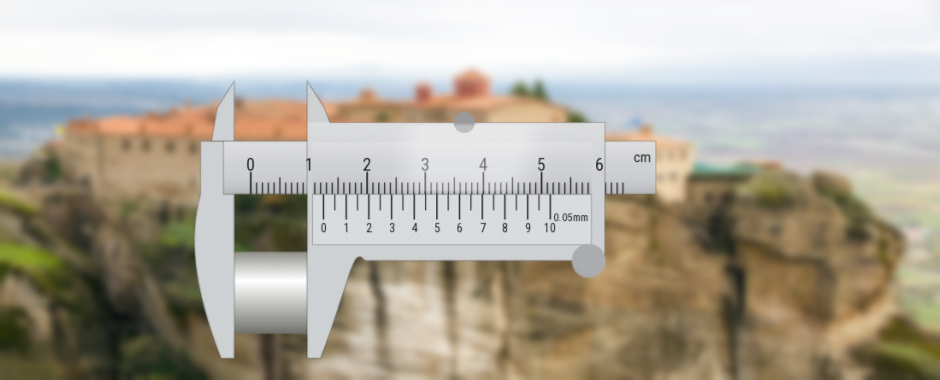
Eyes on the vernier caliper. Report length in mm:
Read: 12.5 mm
